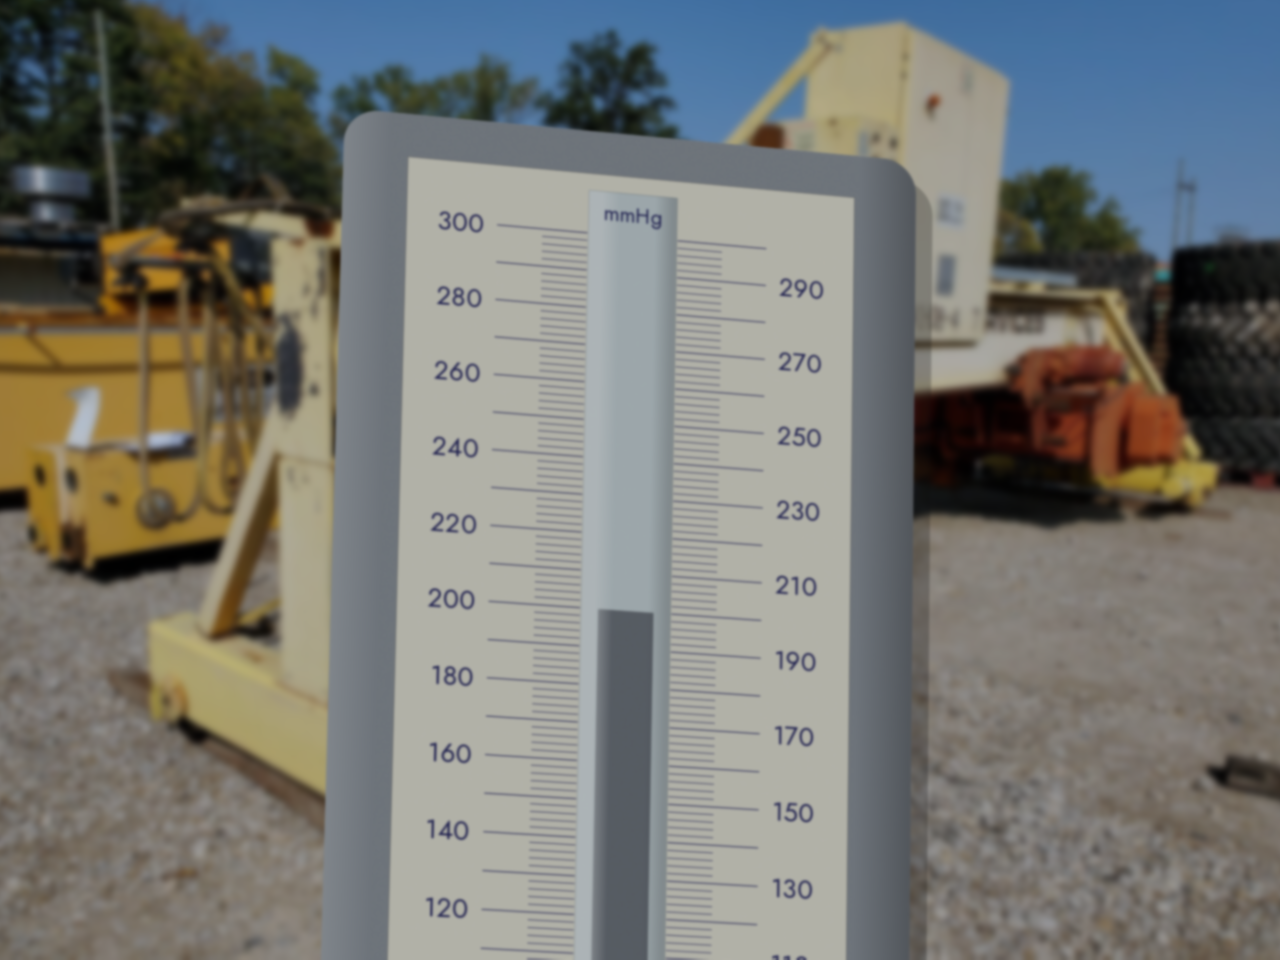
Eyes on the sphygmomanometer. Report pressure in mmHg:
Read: 200 mmHg
